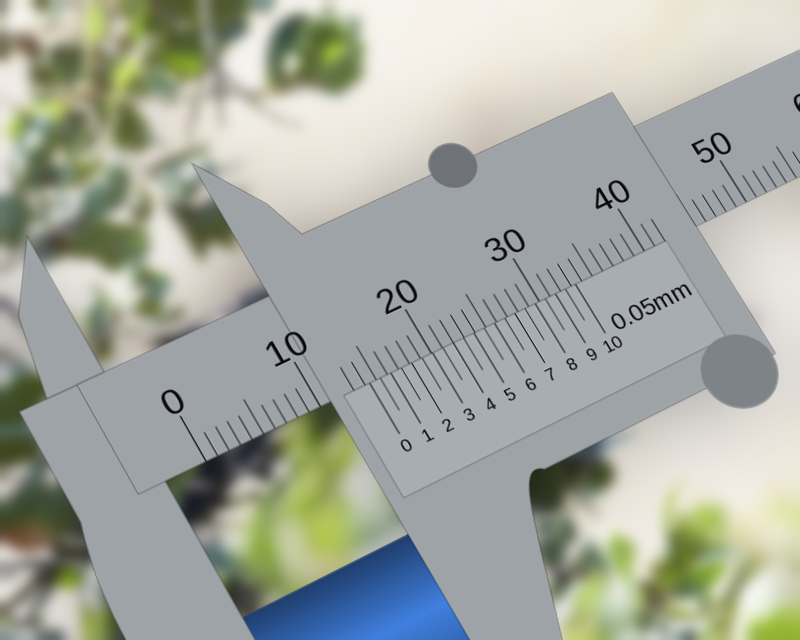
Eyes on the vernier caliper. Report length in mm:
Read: 14.4 mm
